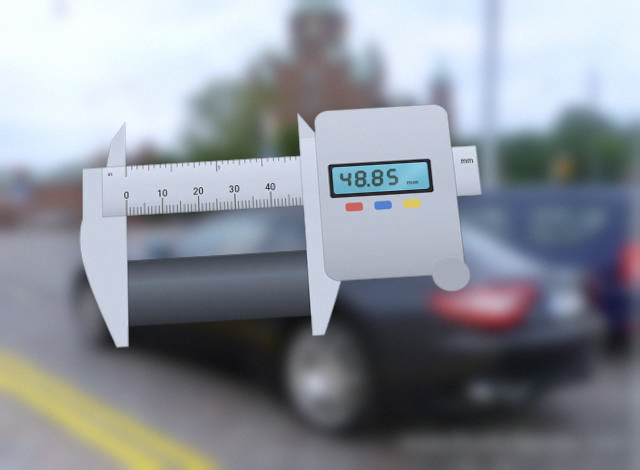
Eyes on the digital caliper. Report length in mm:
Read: 48.85 mm
